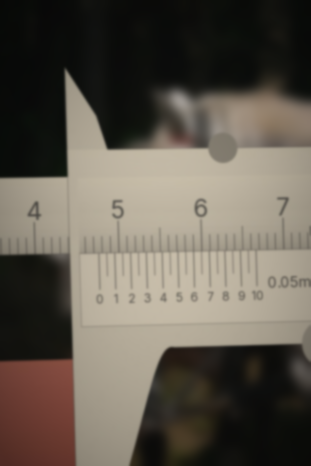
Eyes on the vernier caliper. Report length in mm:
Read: 47.6 mm
